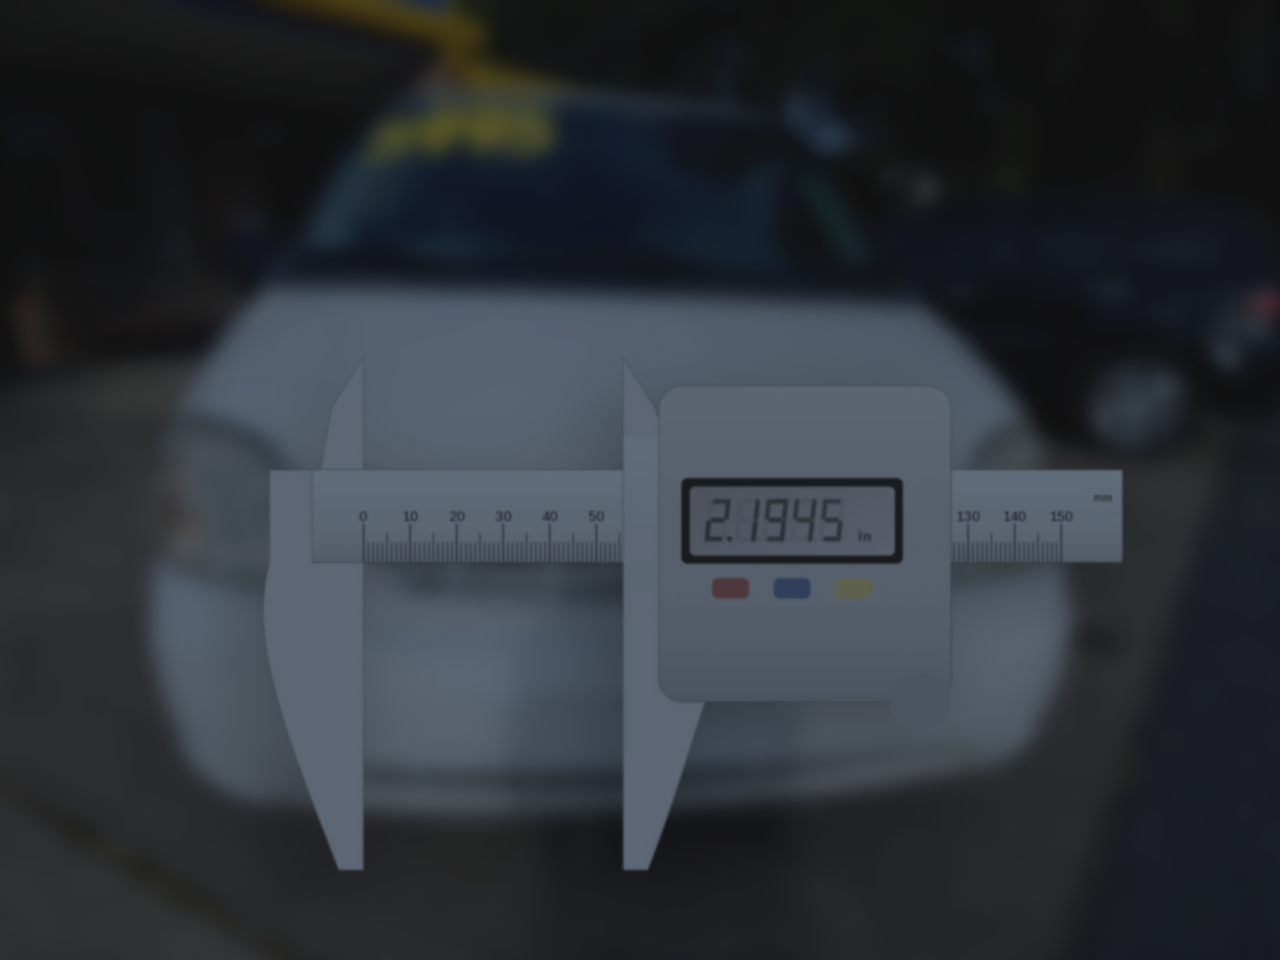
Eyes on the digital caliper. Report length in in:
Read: 2.1945 in
